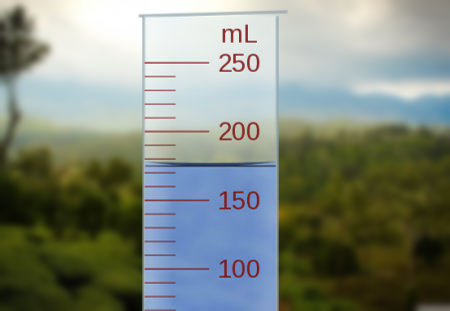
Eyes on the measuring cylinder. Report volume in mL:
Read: 175 mL
